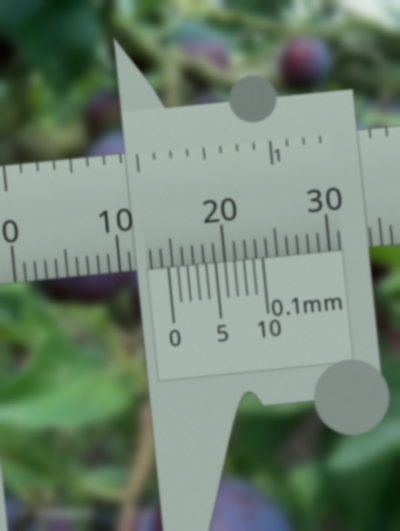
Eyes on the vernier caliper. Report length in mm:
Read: 14.6 mm
